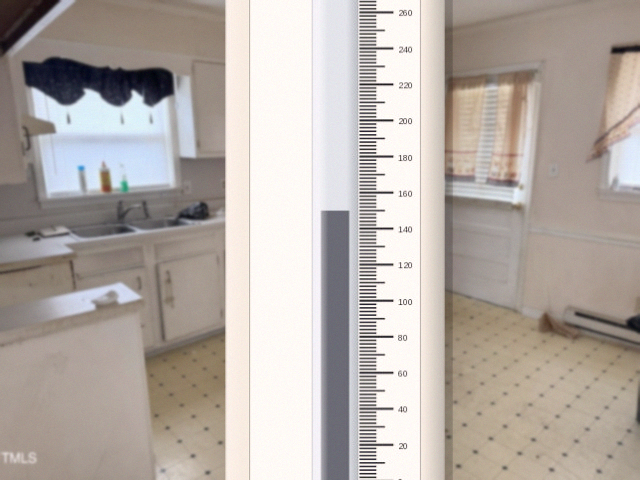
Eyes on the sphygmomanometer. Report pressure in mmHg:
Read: 150 mmHg
